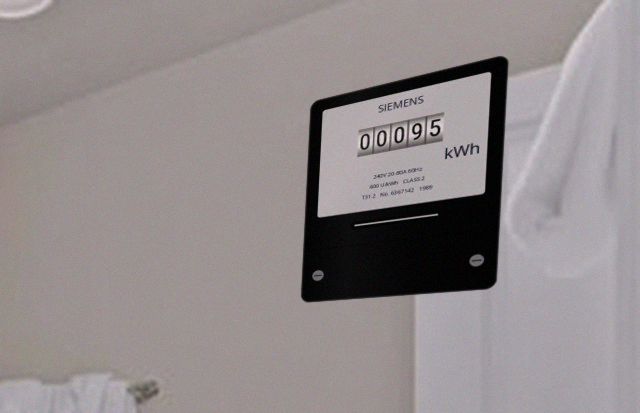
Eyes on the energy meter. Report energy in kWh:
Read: 95 kWh
